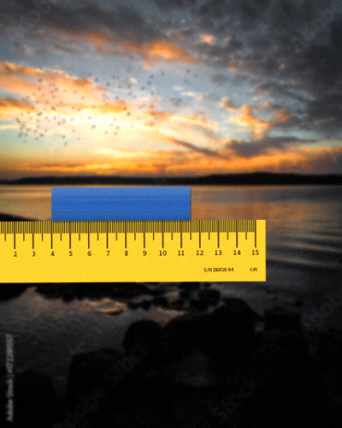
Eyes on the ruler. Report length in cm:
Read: 7.5 cm
